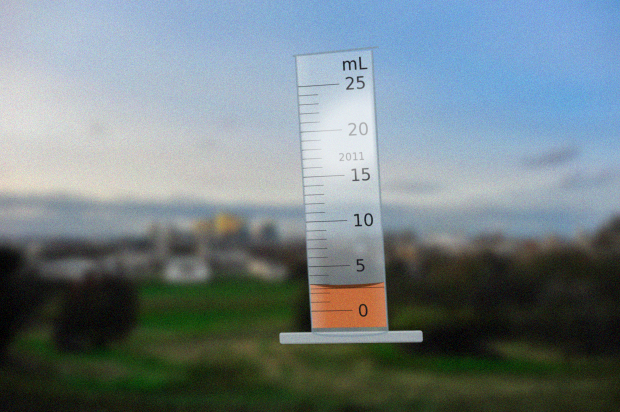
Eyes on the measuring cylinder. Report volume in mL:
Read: 2.5 mL
